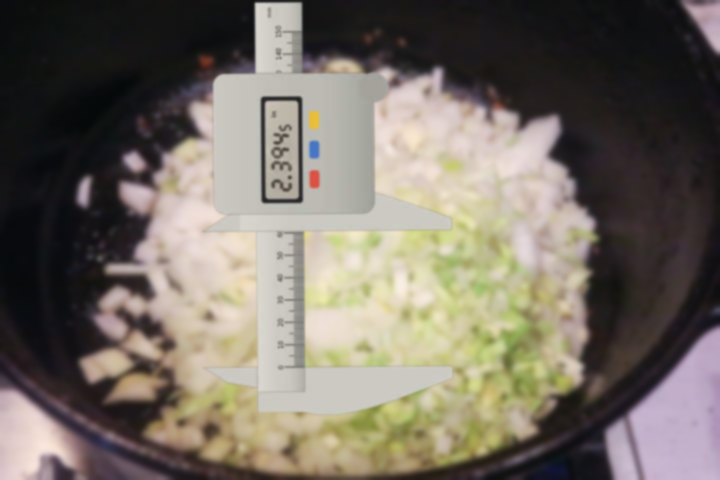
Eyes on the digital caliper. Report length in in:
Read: 2.3945 in
